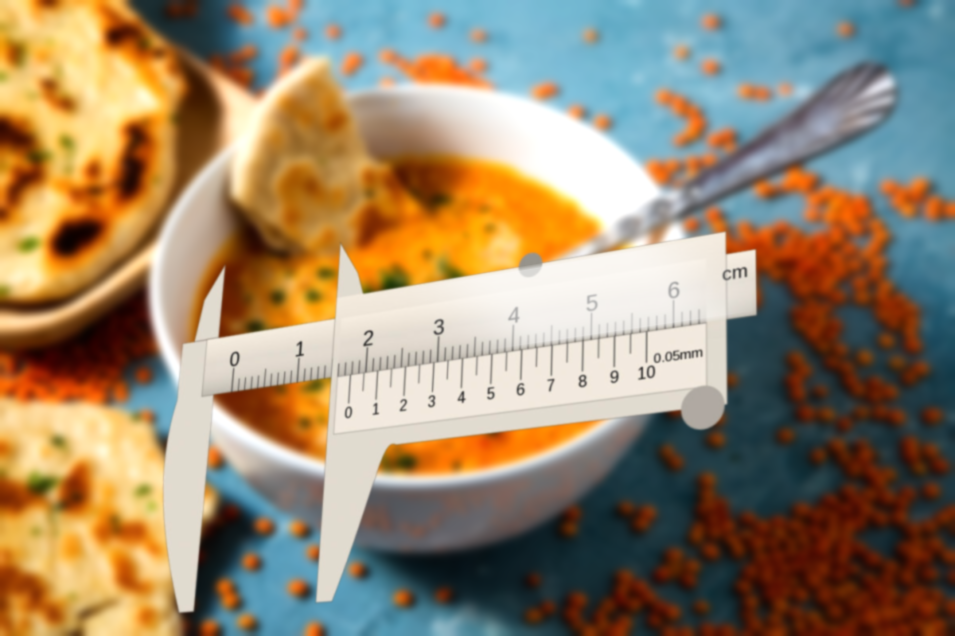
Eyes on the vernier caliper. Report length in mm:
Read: 17.8 mm
